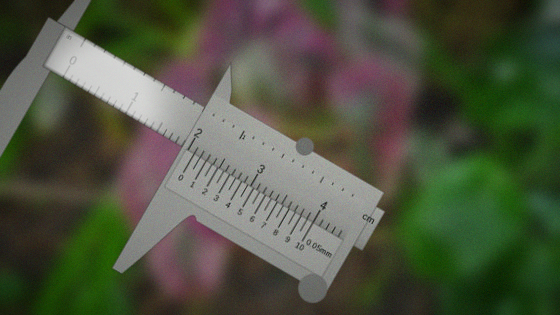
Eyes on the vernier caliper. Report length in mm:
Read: 21.0 mm
